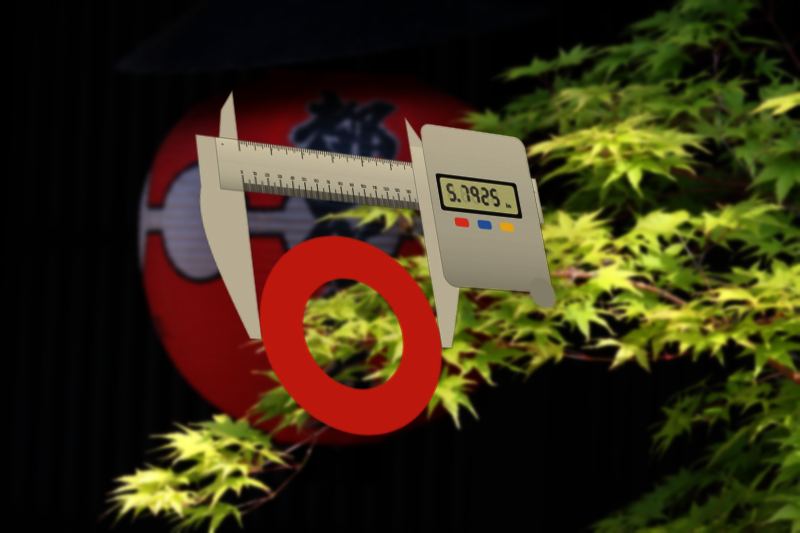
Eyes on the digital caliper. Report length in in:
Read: 5.7925 in
